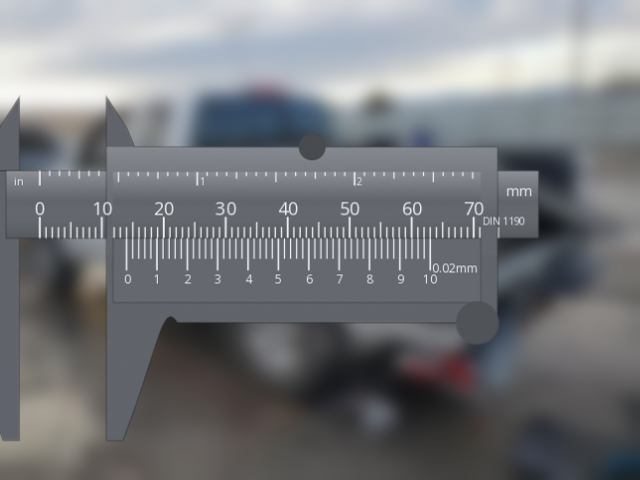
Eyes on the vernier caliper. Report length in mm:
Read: 14.0 mm
